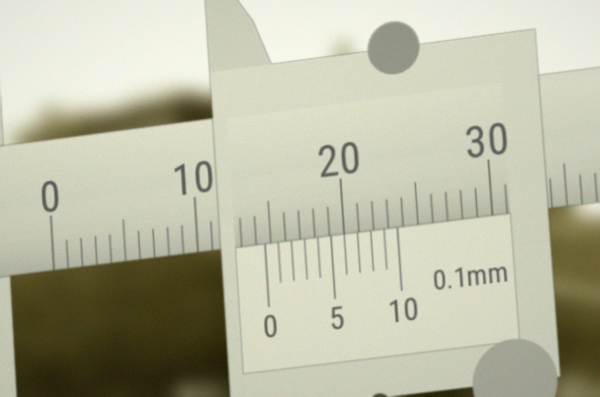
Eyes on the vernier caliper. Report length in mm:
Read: 14.6 mm
